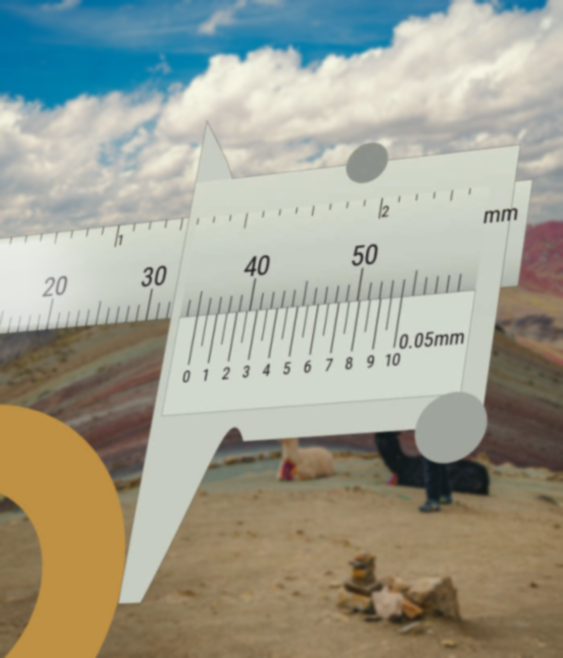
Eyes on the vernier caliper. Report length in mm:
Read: 35.0 mm
